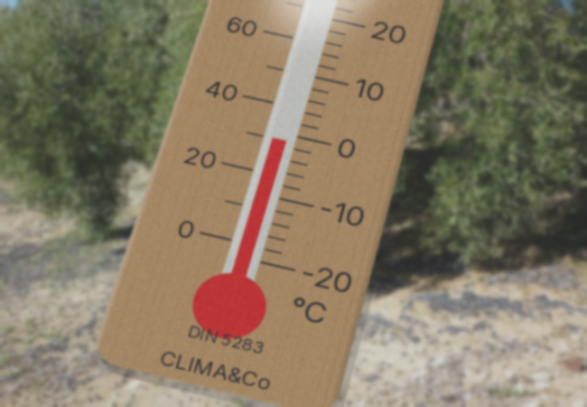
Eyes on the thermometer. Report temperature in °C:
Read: -1 °C
